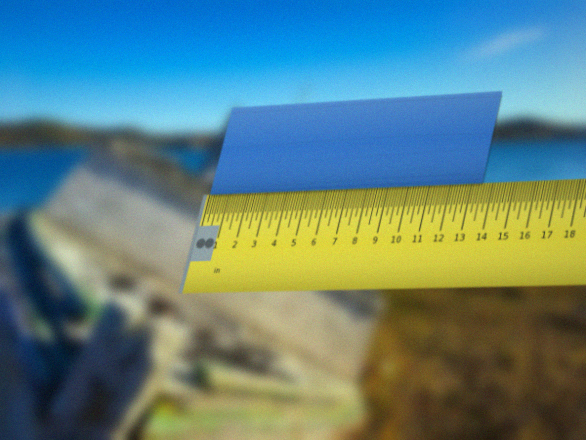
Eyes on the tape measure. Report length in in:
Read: 13.5 in
